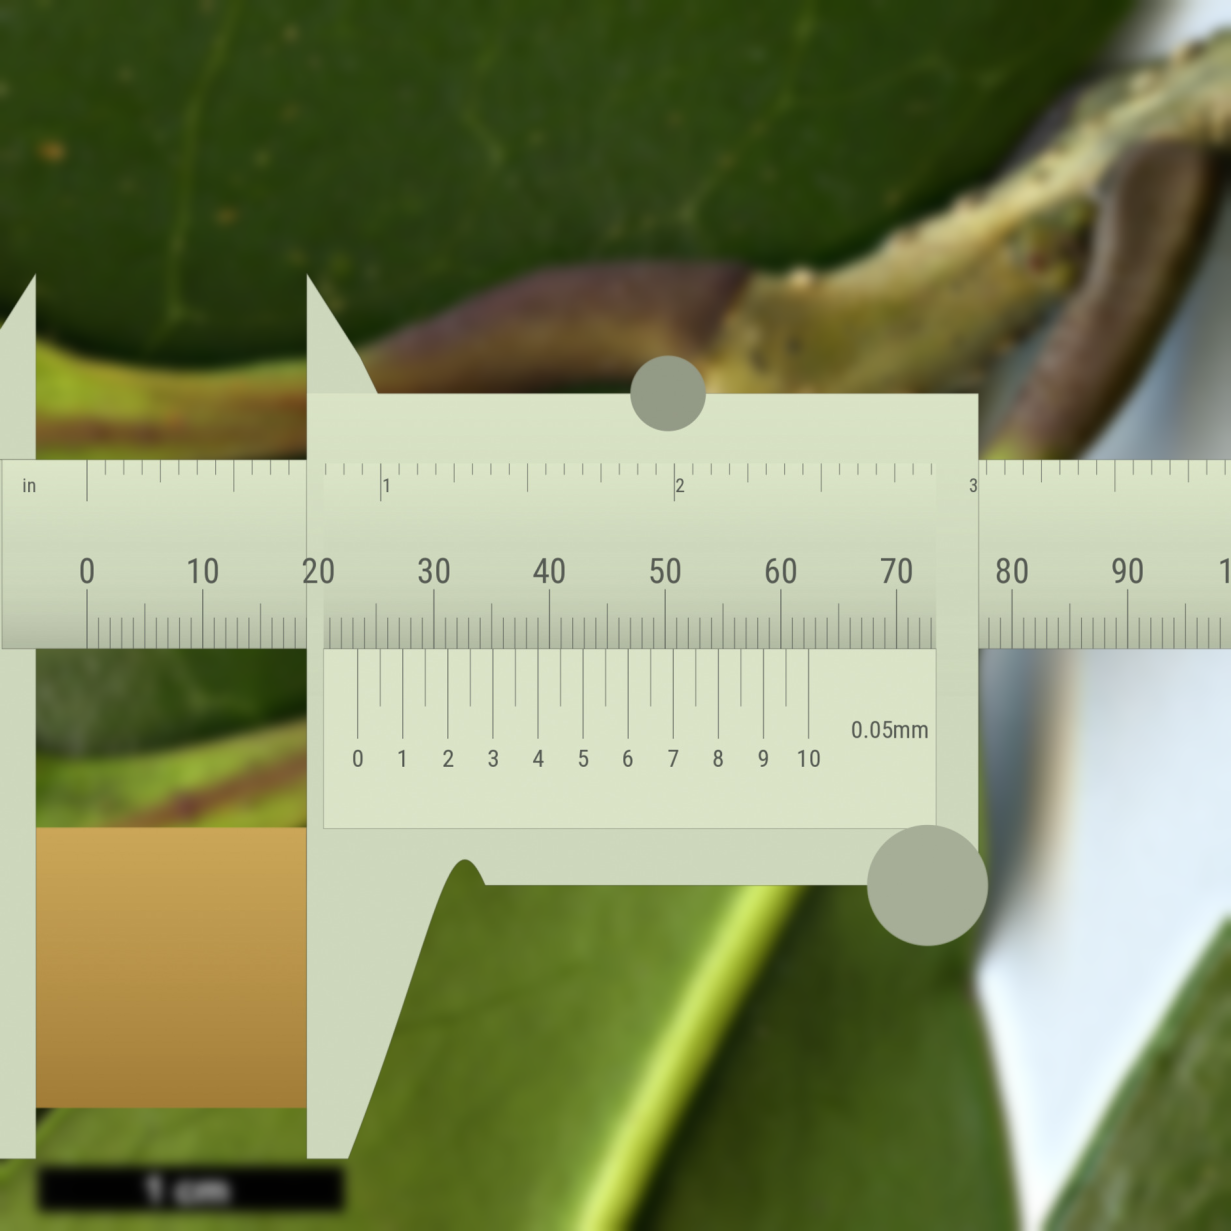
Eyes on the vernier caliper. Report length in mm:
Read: 23.4 mm
